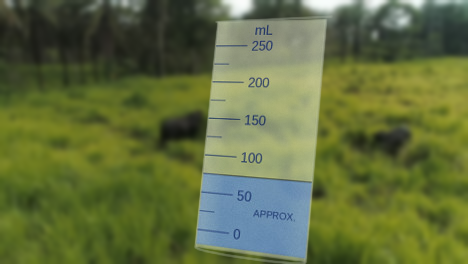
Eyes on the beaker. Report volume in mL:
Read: 75 mL
